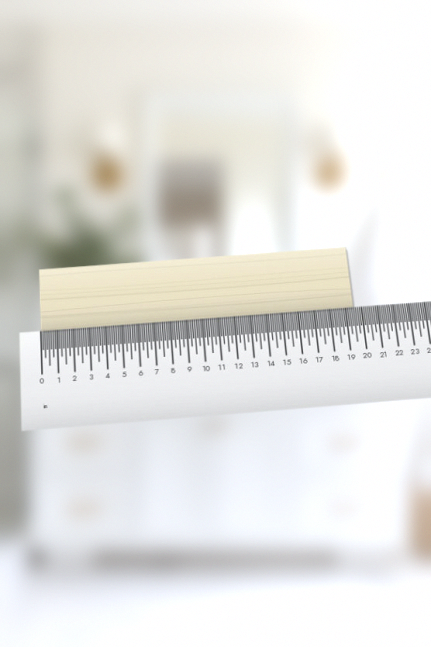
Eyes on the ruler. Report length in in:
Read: 19.5 in
